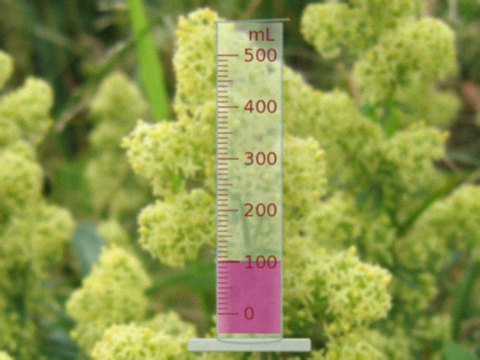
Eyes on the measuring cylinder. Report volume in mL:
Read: 100 mL
